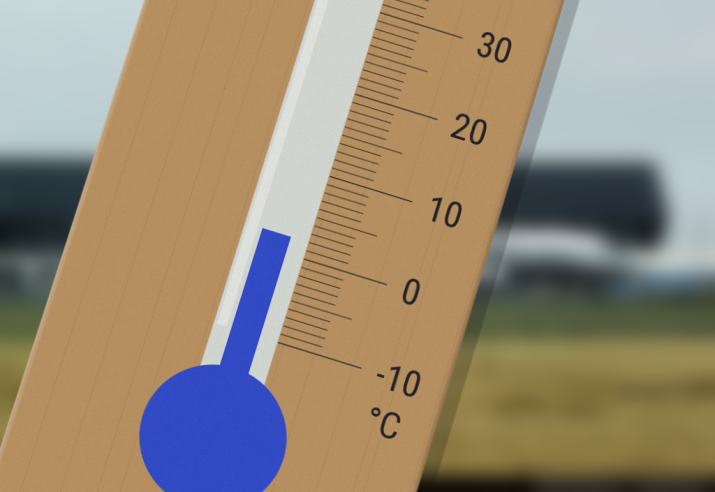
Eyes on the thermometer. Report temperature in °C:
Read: 2 °C
